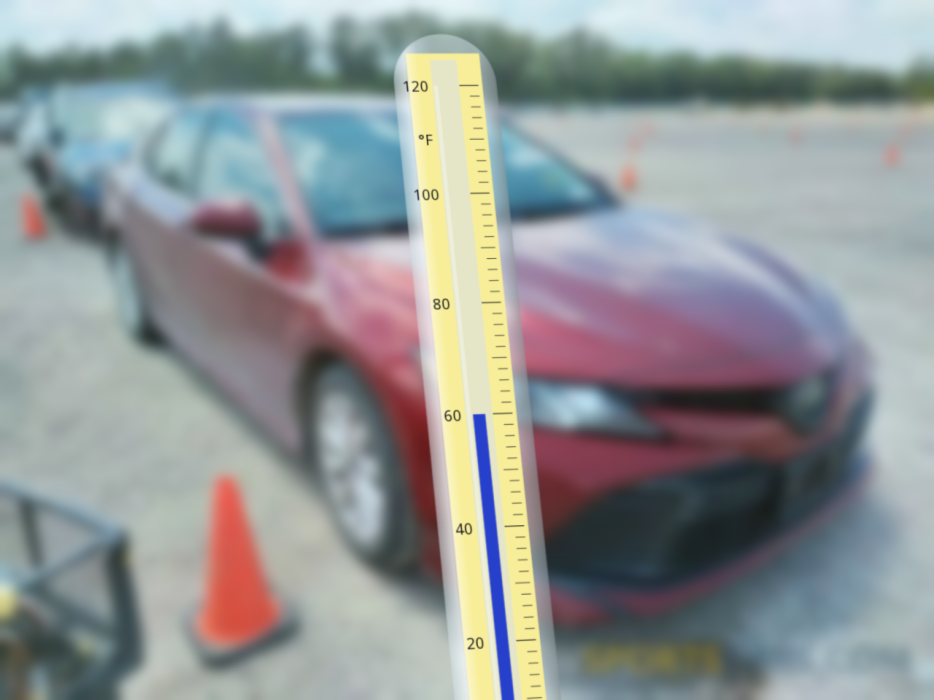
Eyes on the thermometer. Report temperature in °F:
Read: 60 °F
